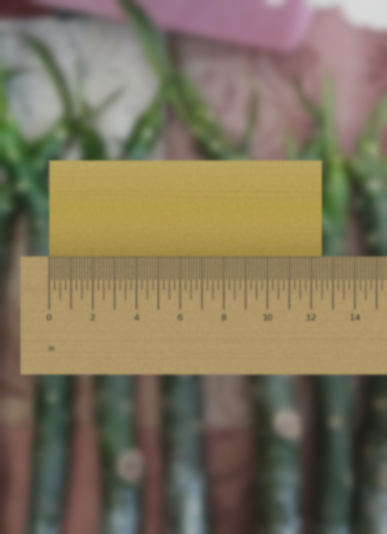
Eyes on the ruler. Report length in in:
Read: 12.5 in
